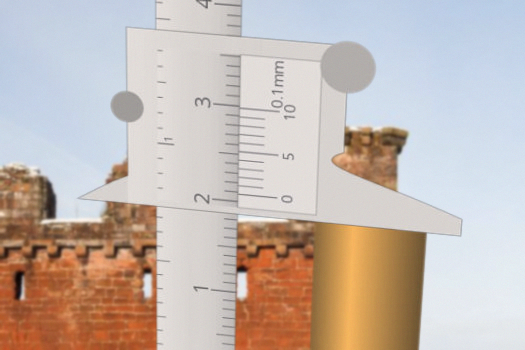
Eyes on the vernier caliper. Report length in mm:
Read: 20.8 mm
